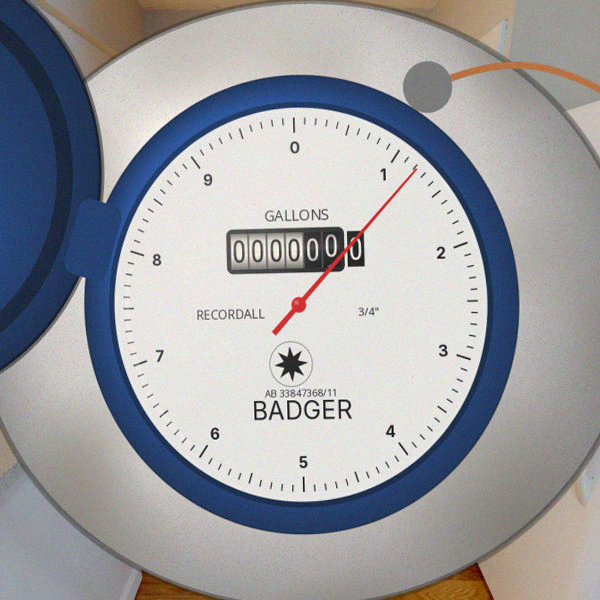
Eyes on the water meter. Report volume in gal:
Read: 1.2 gal
